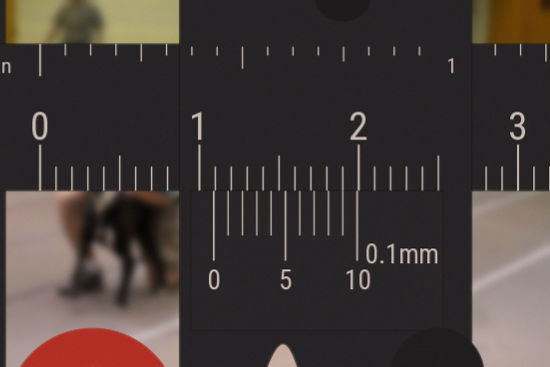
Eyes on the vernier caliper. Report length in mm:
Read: 10.9 mm
